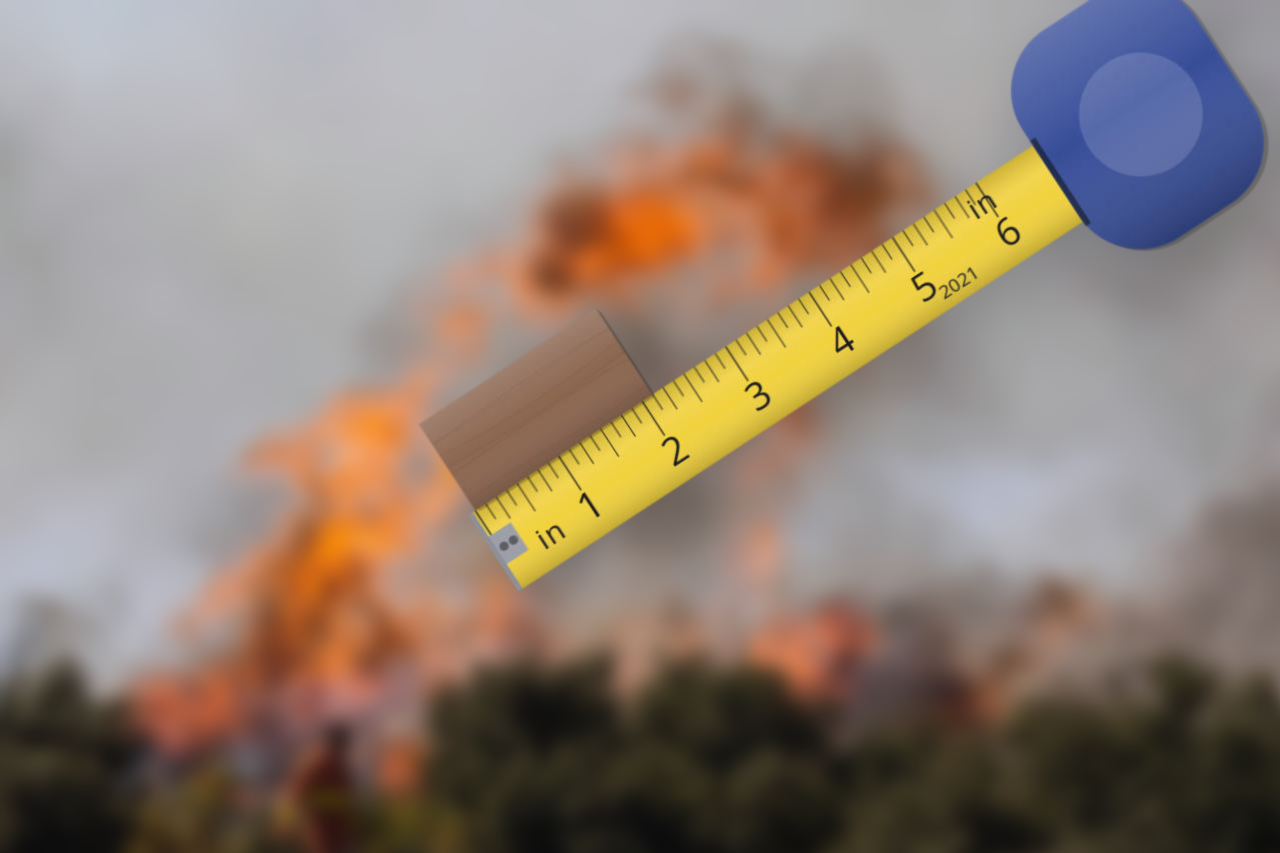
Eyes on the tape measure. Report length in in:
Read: 2.125 in
